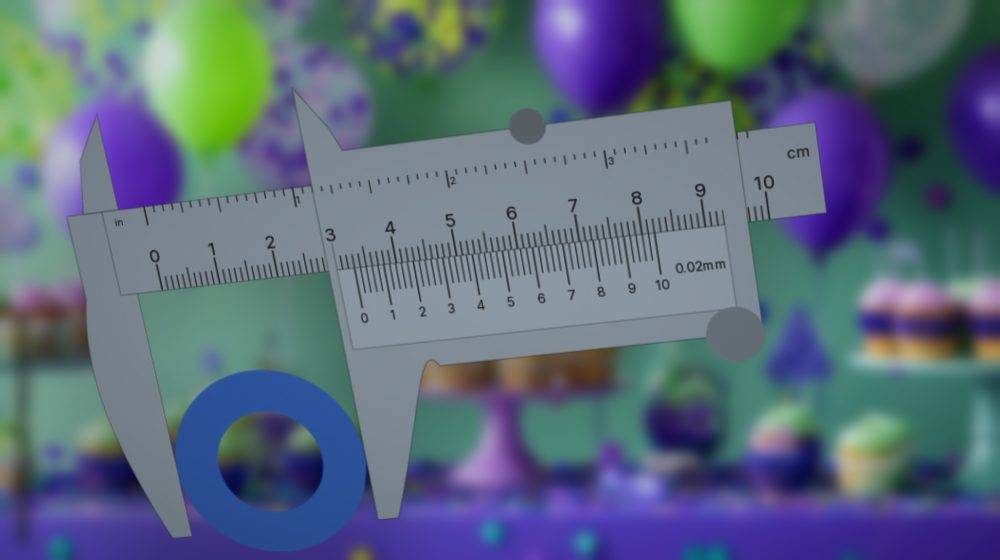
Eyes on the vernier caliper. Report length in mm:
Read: 33.0 mm
